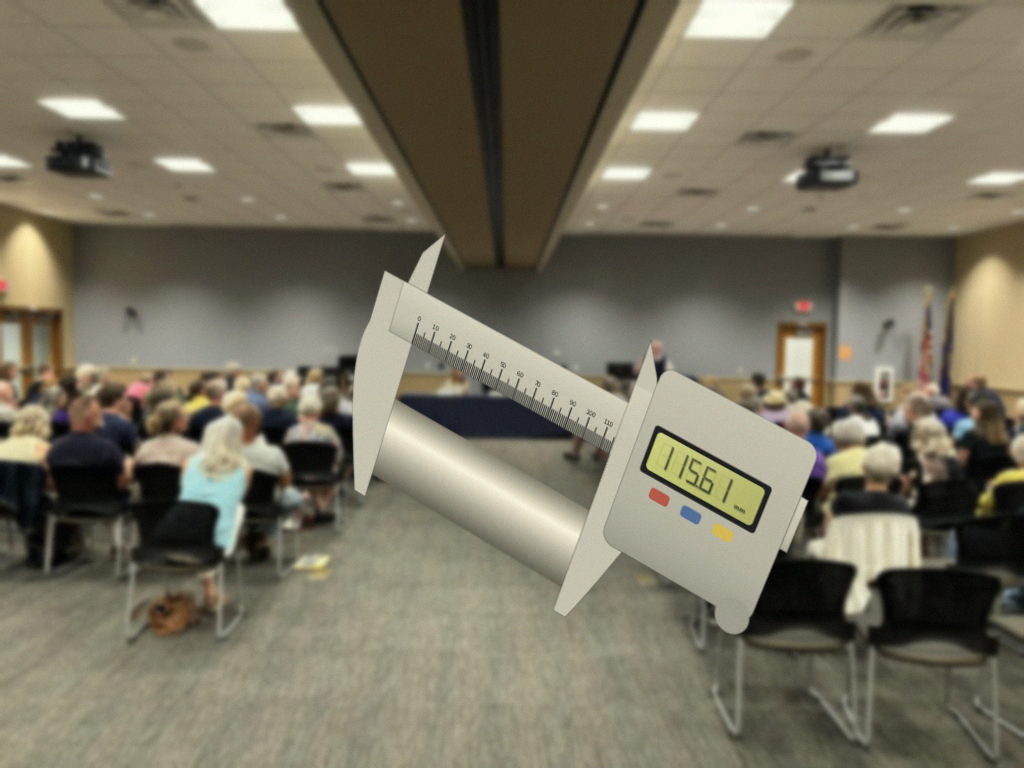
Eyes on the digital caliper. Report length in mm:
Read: 115.61 mm
